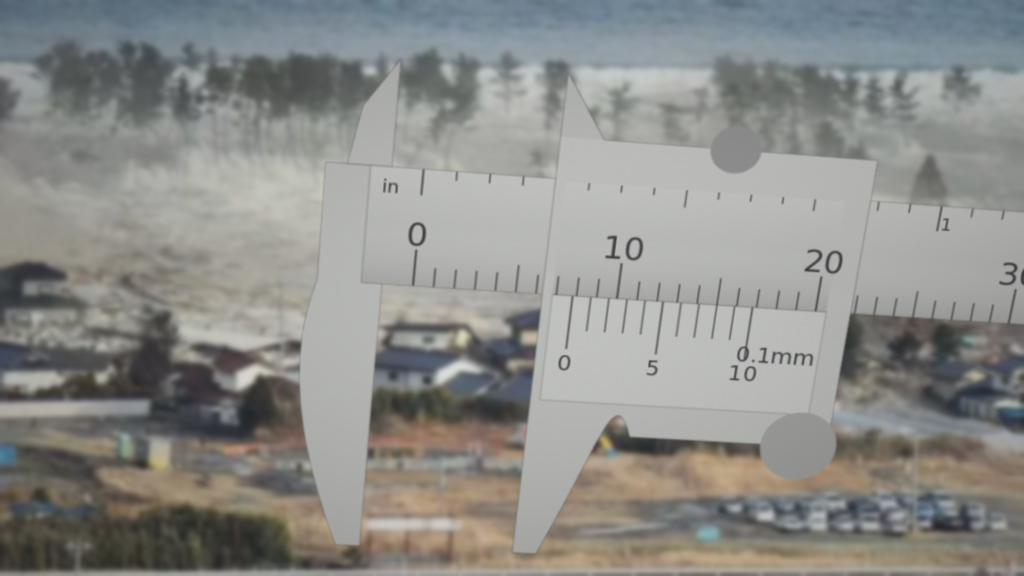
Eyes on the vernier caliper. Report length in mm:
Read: 7.8 mm
